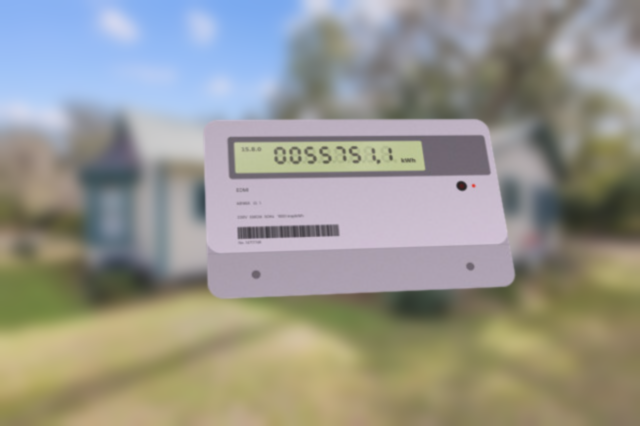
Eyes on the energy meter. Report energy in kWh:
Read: 55751.1 kWh
